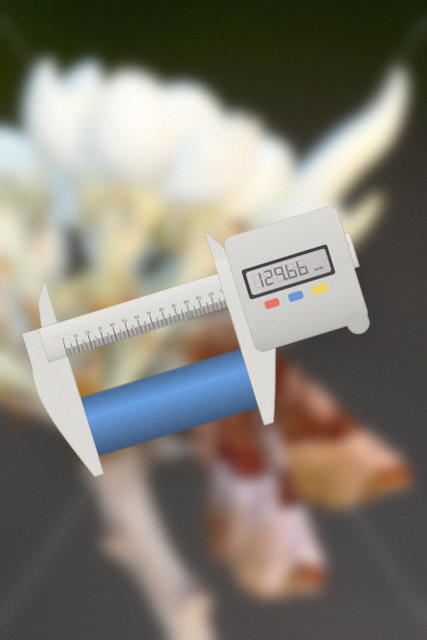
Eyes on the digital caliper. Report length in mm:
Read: 129.66 mm
